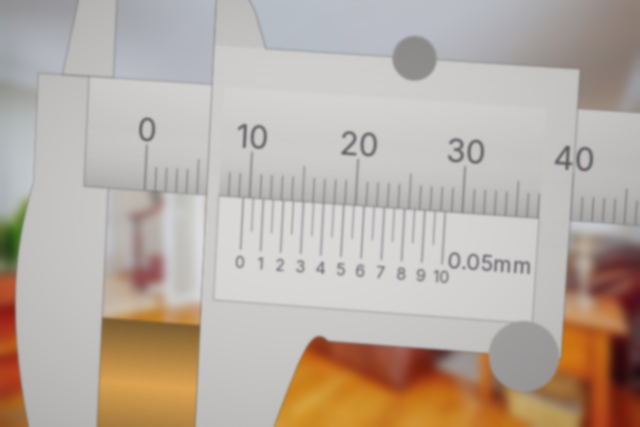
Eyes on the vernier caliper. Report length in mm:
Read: 9.4 mm
